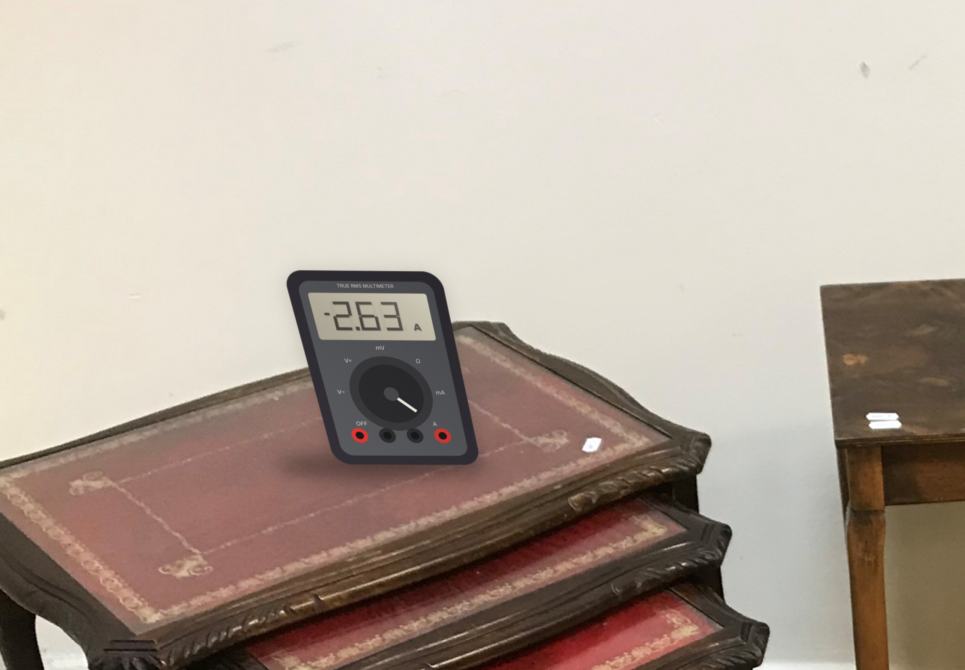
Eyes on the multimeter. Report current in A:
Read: -2.63 A
